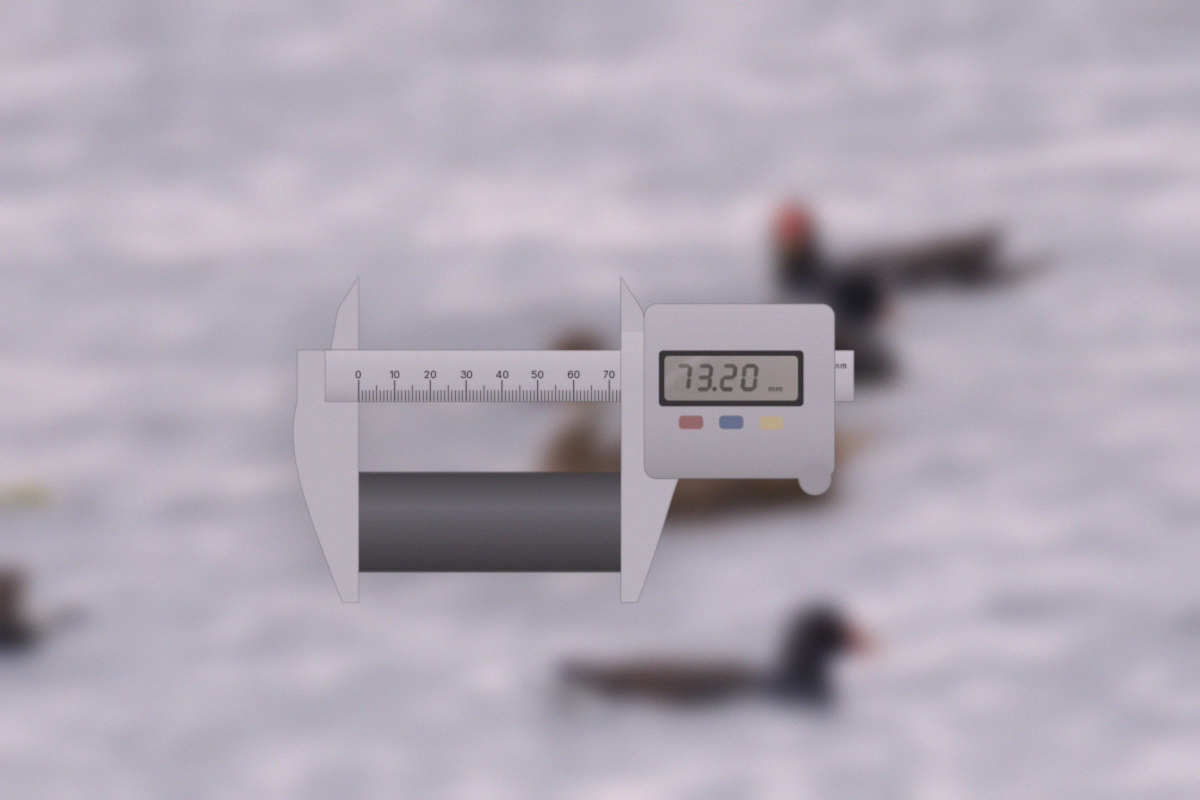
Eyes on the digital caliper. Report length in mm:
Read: 73.20 mm
